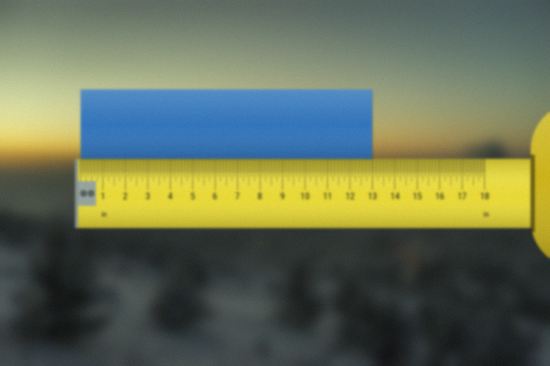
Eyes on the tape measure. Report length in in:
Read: 13 in
